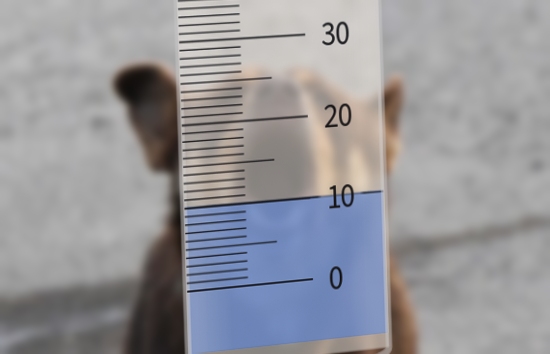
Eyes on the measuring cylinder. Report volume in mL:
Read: 10 mL
